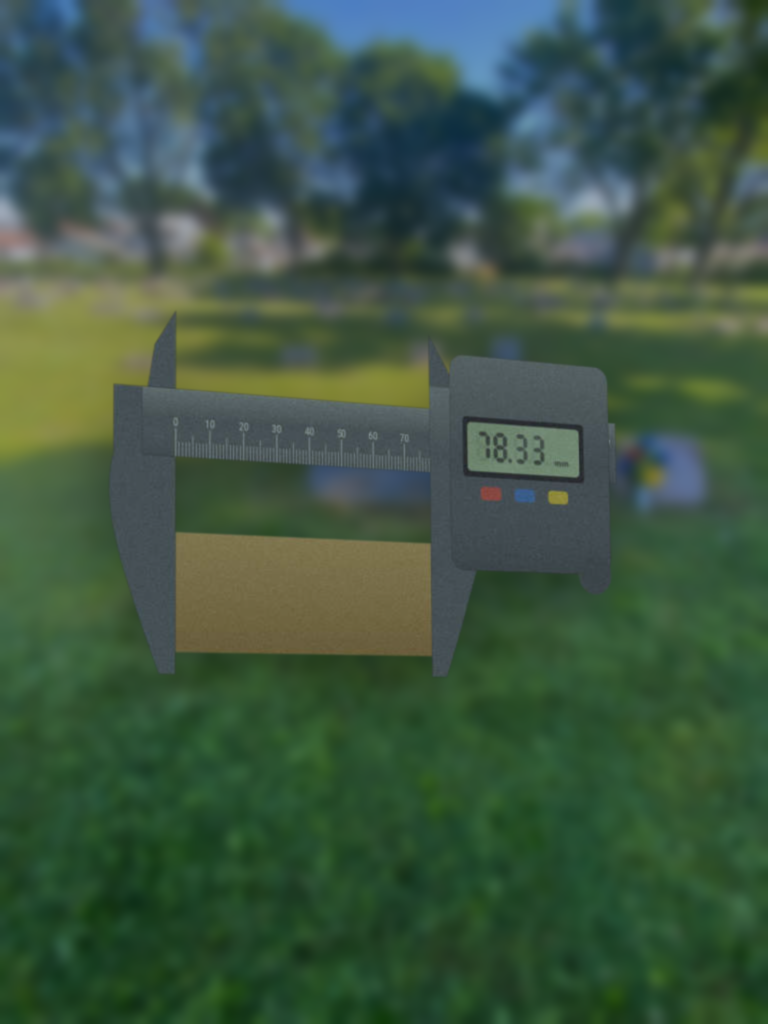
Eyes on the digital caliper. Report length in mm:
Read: 78.33 mm
